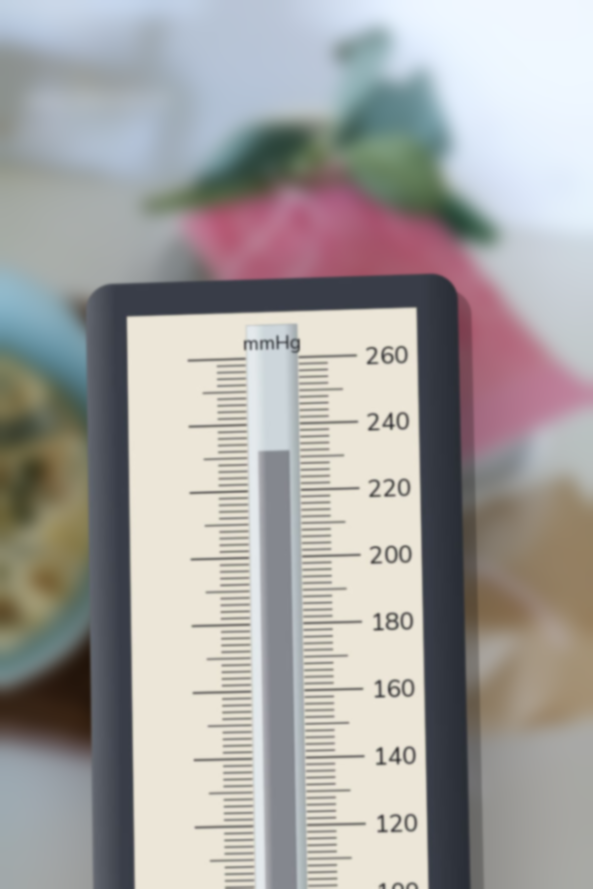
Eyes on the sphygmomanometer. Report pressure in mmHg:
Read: 232 mmHg
